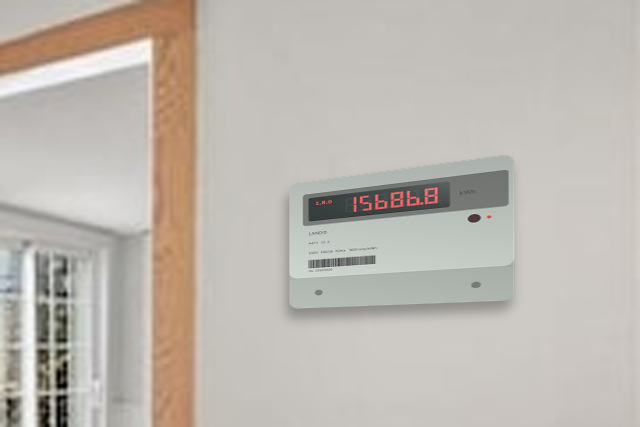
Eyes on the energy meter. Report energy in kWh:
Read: 15686.8 kWh
